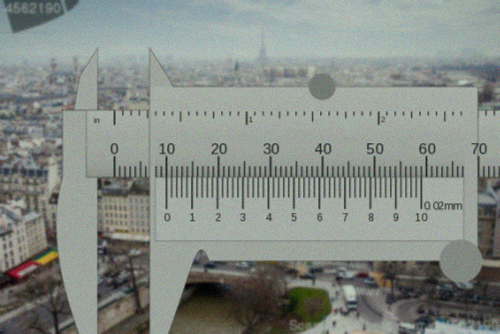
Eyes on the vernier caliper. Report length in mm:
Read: 10.0 mm
